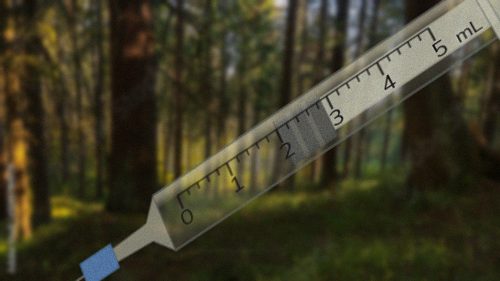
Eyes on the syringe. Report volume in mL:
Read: 2 mL
